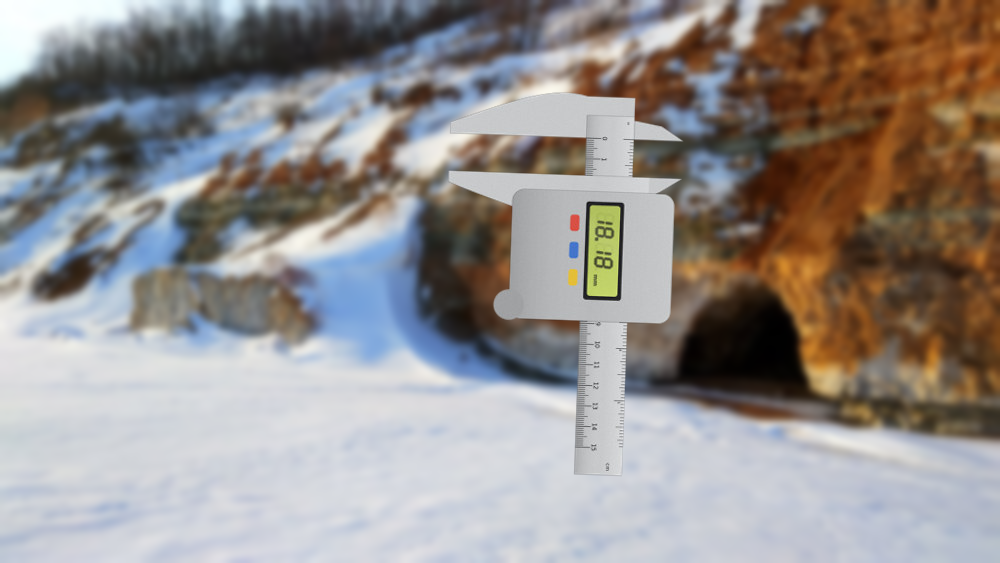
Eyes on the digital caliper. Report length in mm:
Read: 18.18 mm
